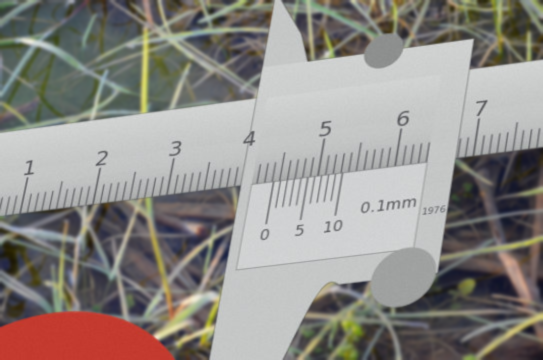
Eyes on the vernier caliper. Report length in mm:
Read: 44.2 mm
